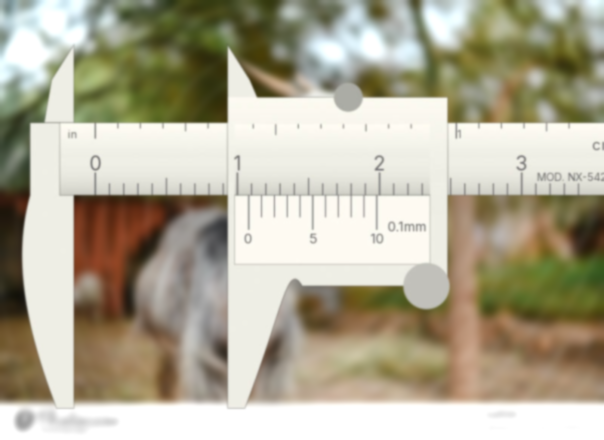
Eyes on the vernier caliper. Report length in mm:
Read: 10.8 mm
